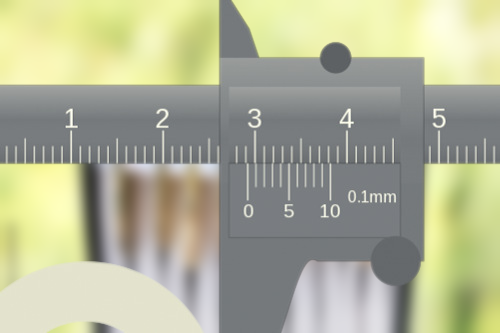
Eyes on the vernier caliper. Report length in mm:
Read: 29.2 mm
